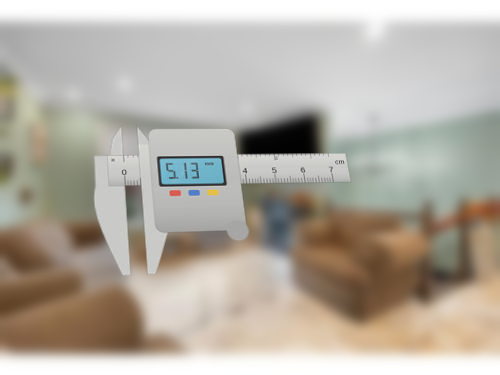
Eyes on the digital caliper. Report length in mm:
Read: 5.13 mm
